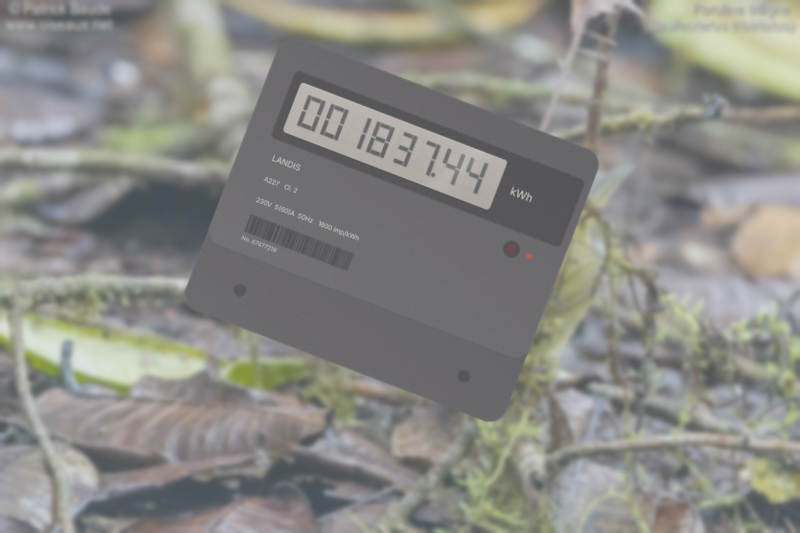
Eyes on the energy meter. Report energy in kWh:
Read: 1837.44 kWh
